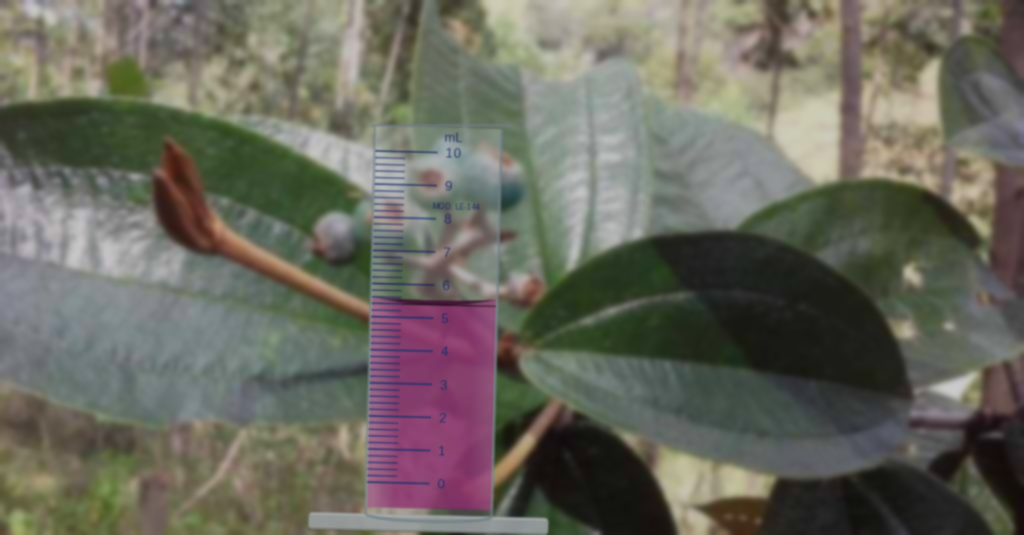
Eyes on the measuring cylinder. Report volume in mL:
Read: 5.4 mL
